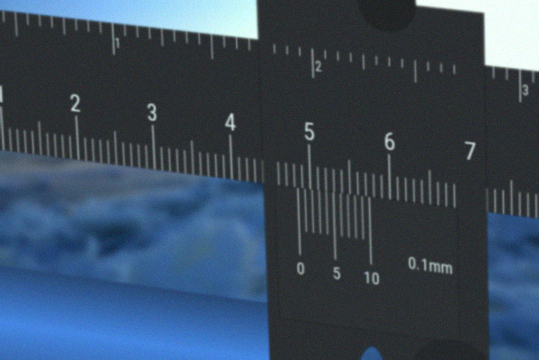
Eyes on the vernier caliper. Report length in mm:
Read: 48.4 mm
